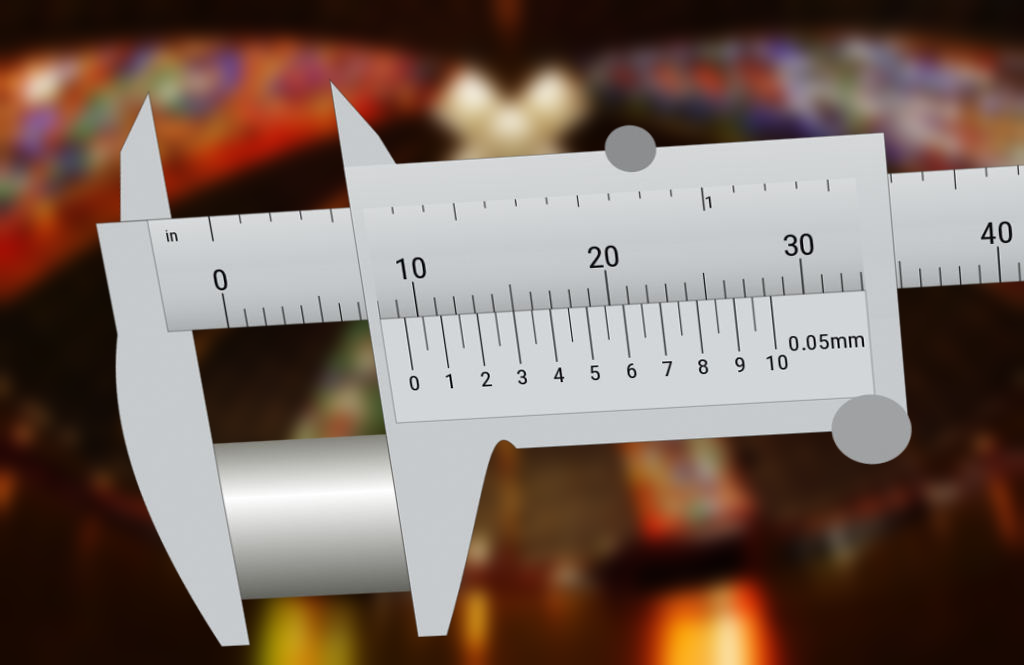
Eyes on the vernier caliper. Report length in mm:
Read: 9.3 mm
